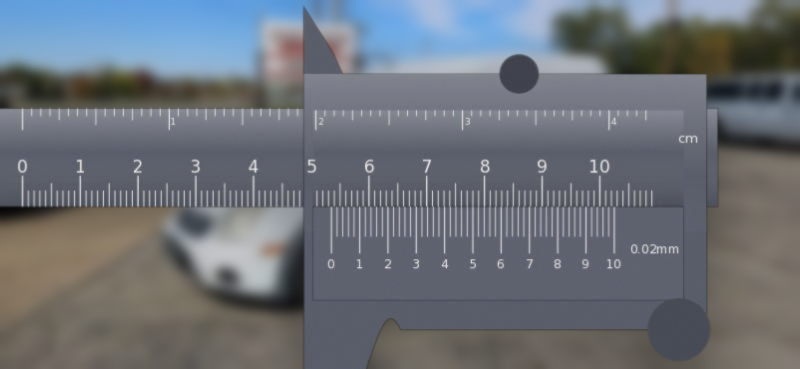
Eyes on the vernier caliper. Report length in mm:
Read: 53.5 mm
